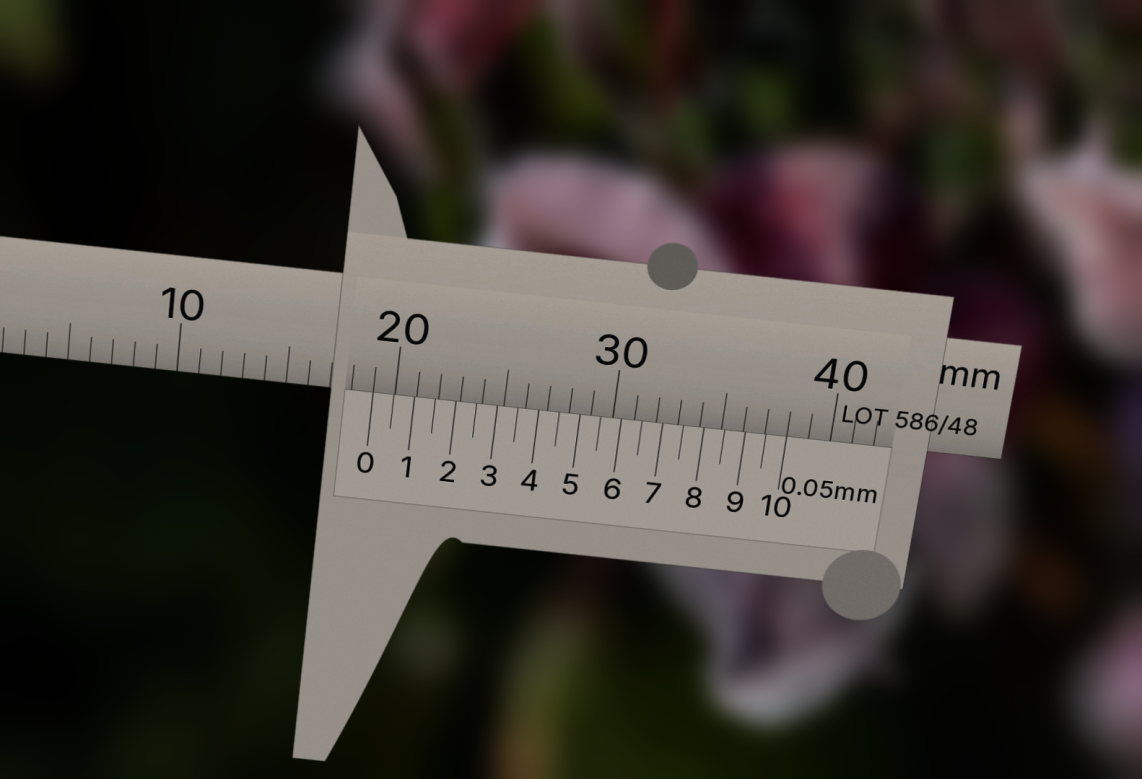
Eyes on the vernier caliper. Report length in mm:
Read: 19.00 mm
